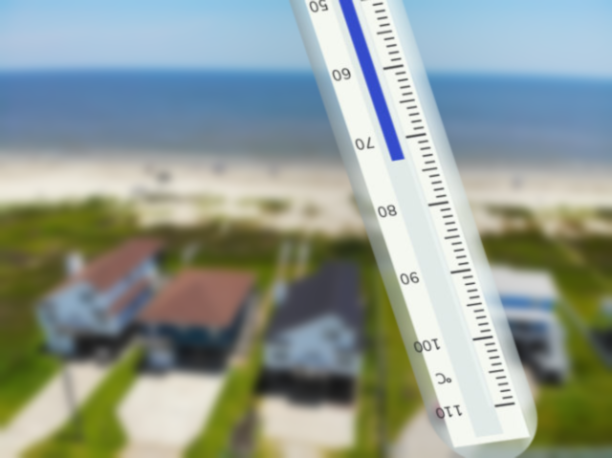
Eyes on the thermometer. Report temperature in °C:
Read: 73 °C
